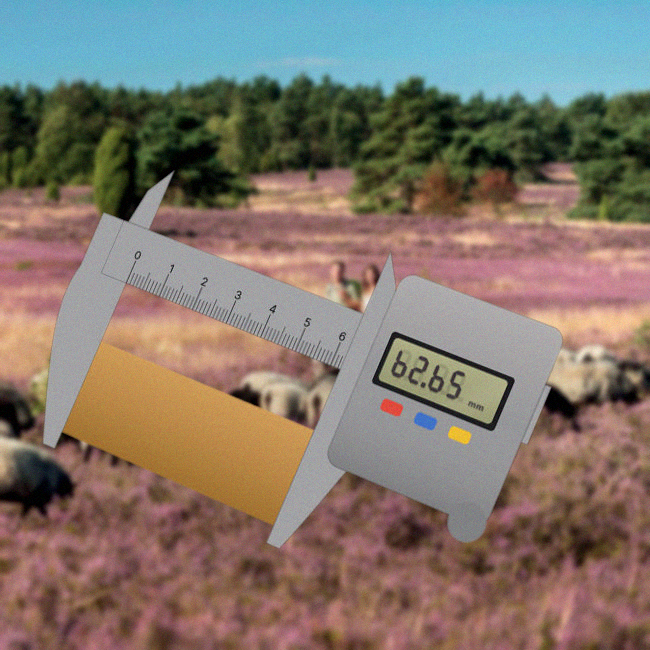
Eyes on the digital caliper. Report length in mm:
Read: 62.65 mm
